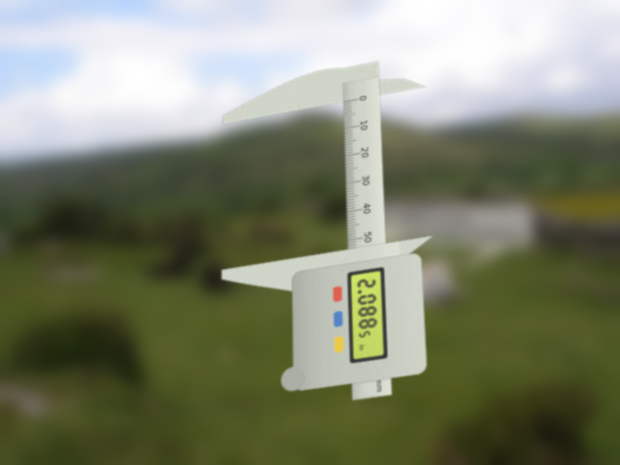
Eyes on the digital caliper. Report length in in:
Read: 2.0885 in
